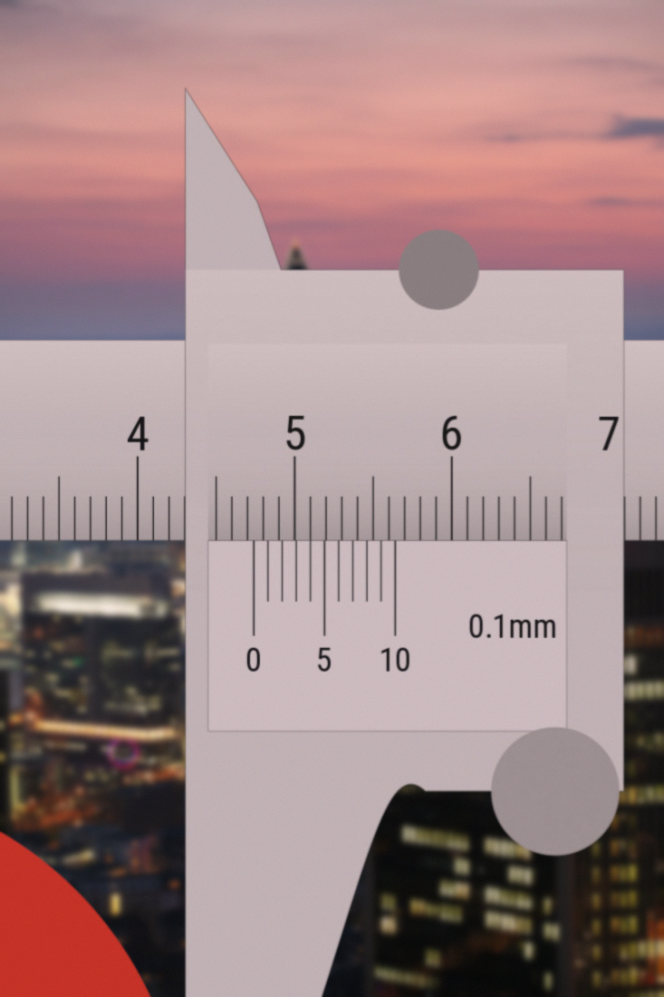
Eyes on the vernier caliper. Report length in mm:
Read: 47.4 mm
